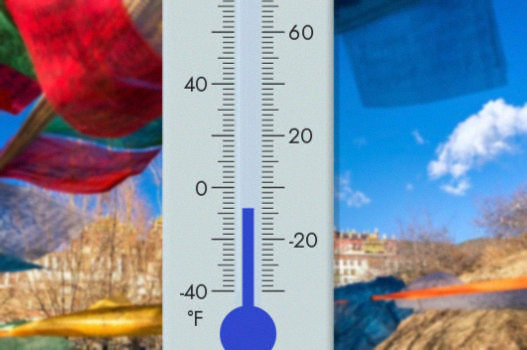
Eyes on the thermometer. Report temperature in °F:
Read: -8 °F
